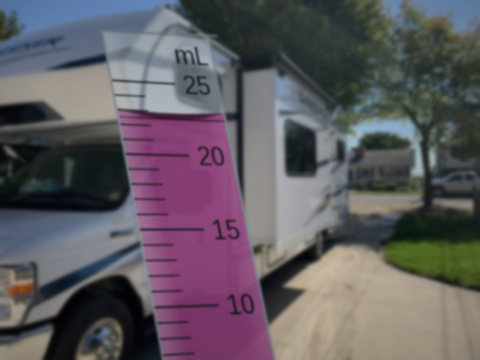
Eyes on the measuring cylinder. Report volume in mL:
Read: 22.5 mL
